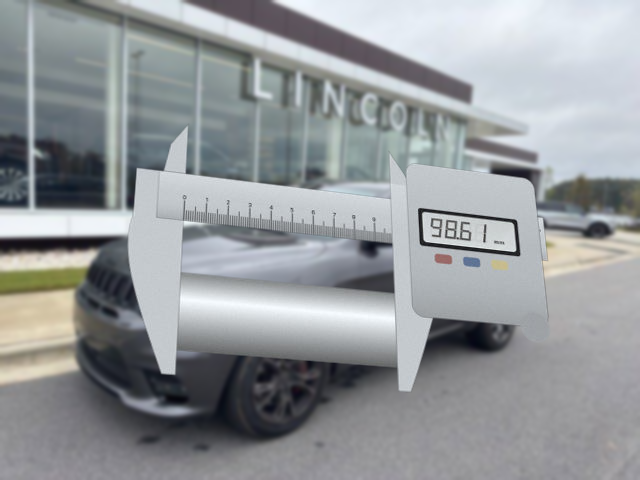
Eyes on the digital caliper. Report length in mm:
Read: 98.61 mm
